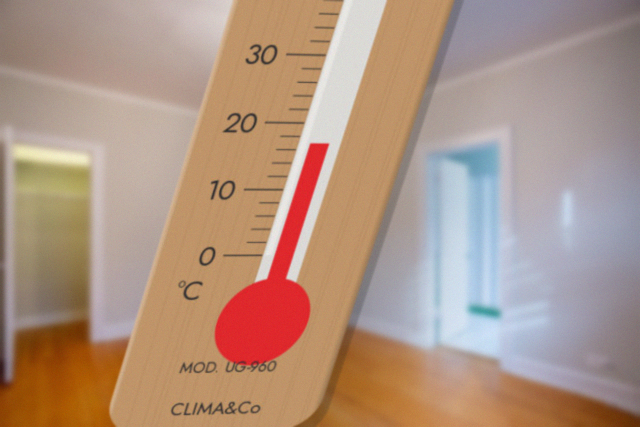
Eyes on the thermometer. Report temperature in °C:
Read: 17 °C
